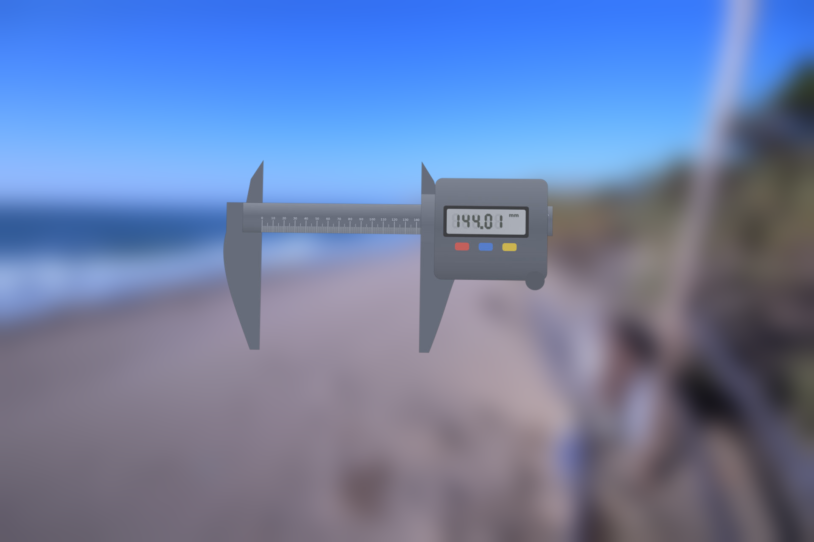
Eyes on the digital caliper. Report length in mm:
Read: 144.01 mm
